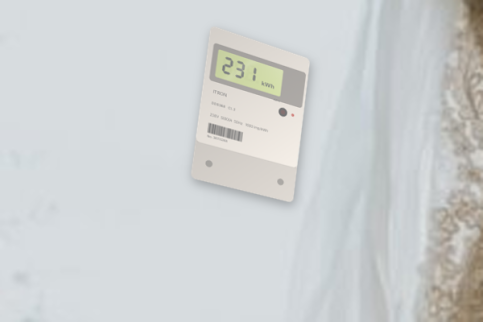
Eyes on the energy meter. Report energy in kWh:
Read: 231 kWh
